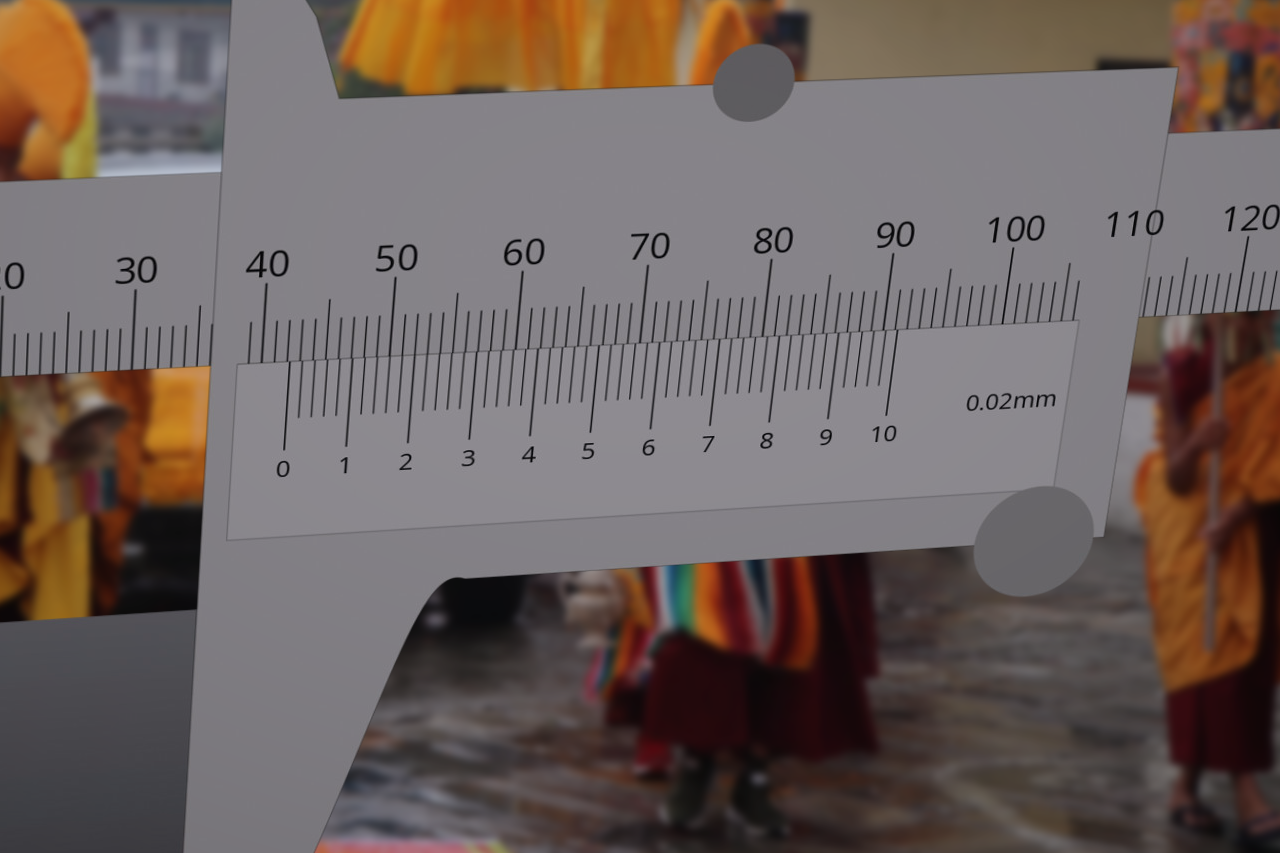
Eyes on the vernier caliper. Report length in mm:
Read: 42.2 mm
